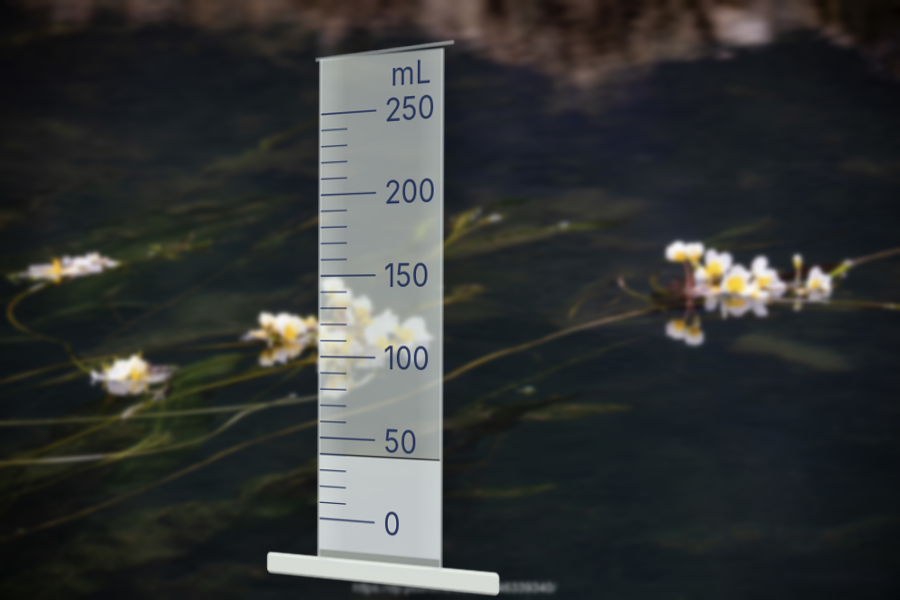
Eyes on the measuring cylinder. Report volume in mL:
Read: 40 mL
